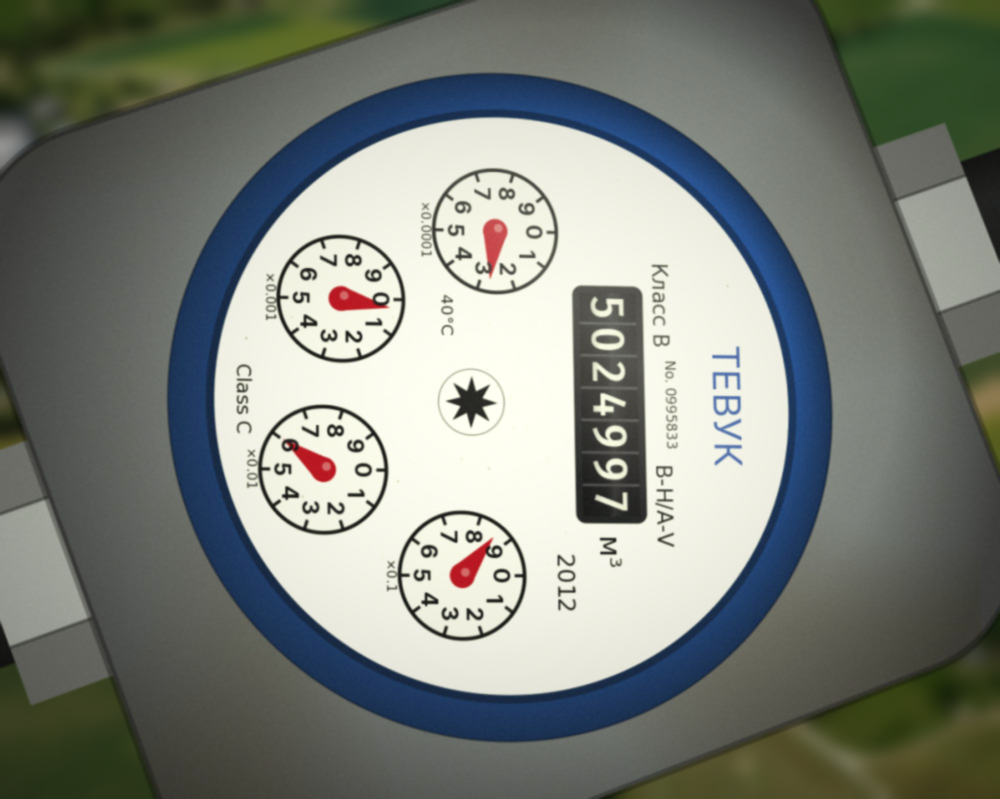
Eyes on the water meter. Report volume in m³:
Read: 5024997.8602 m³
